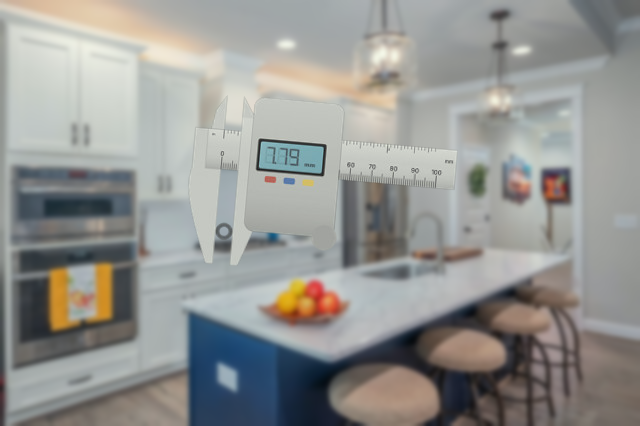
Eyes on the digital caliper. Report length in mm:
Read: 7.79 mm
